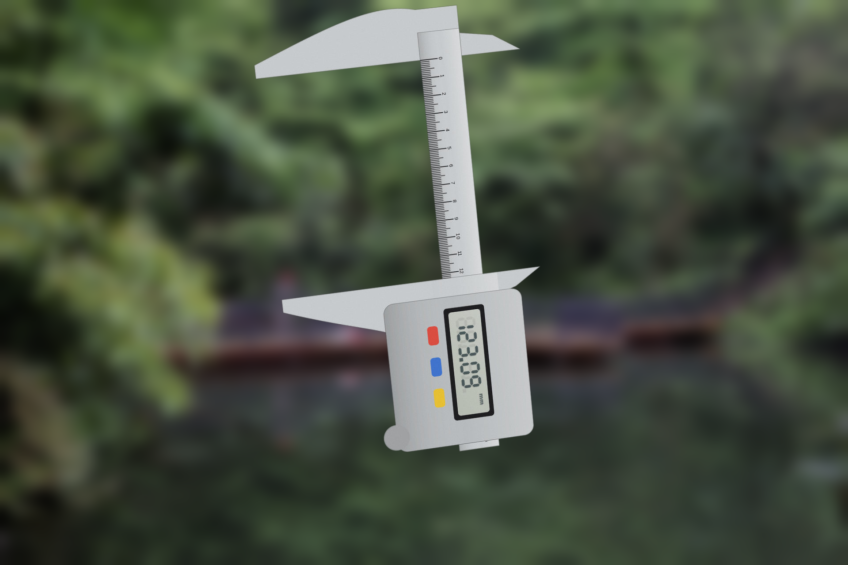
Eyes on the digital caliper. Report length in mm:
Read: 123.09 mm
